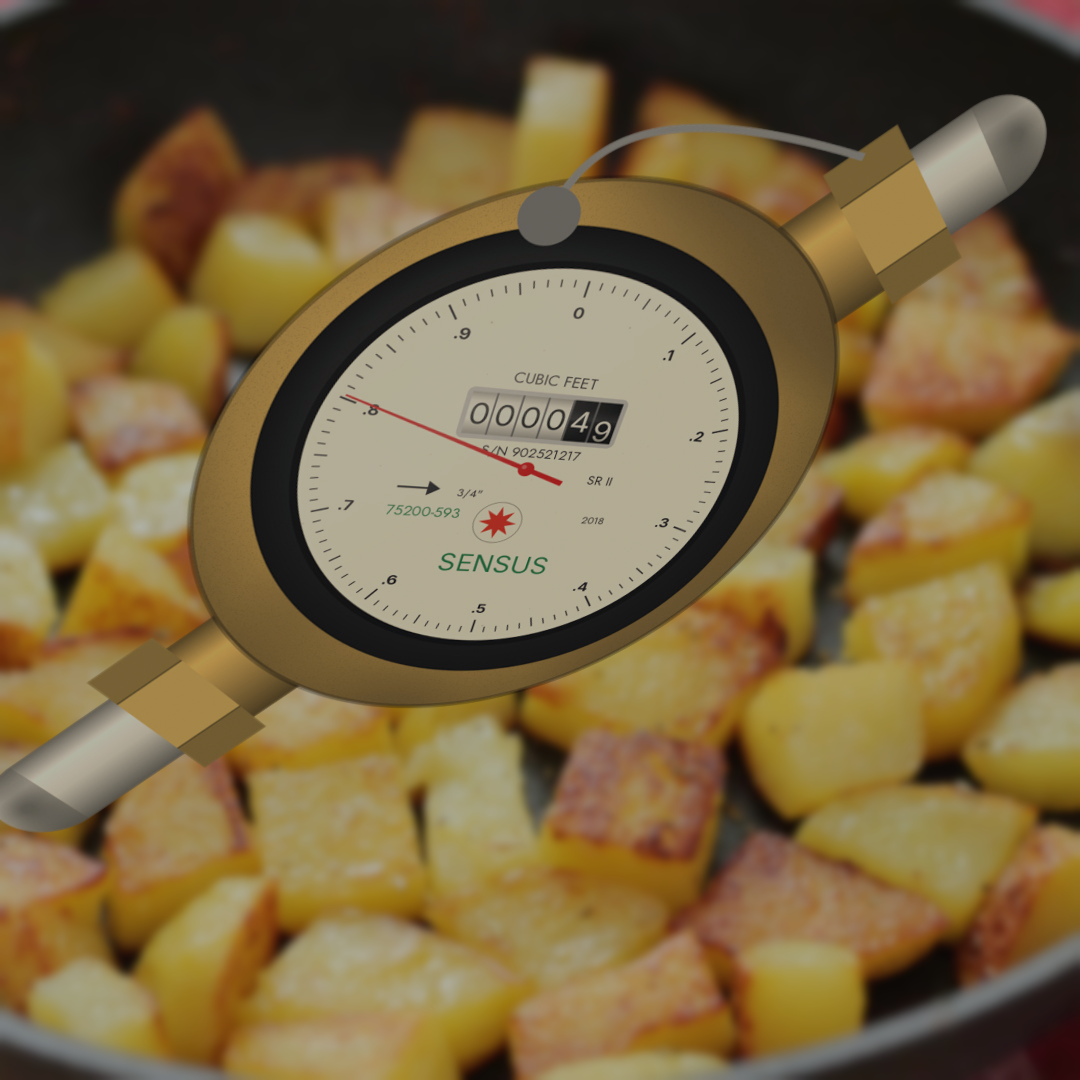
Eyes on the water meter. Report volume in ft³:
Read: 48.80 ft³
